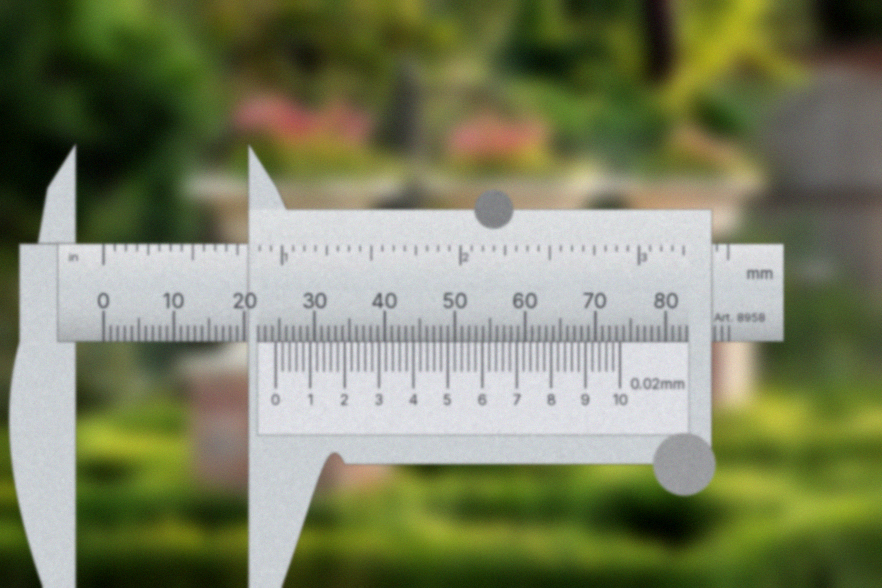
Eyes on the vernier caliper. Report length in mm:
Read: 24.5 mm
